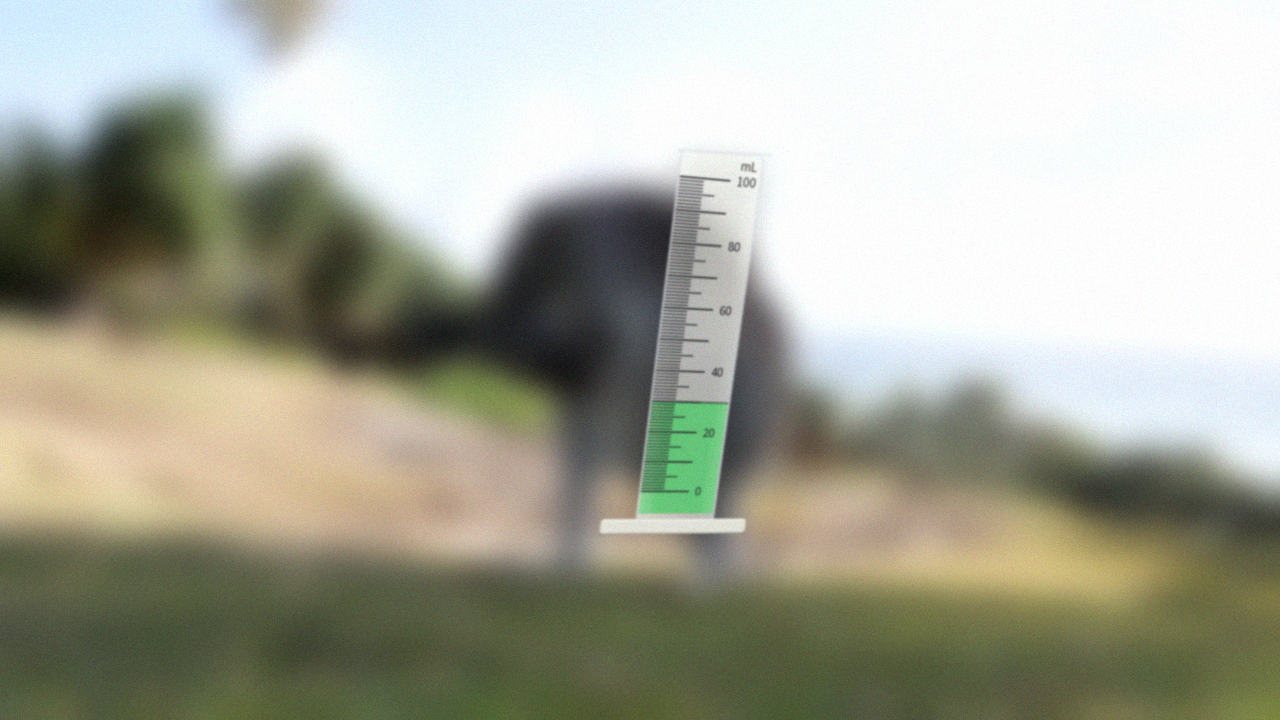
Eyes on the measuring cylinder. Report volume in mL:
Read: 30 mL
